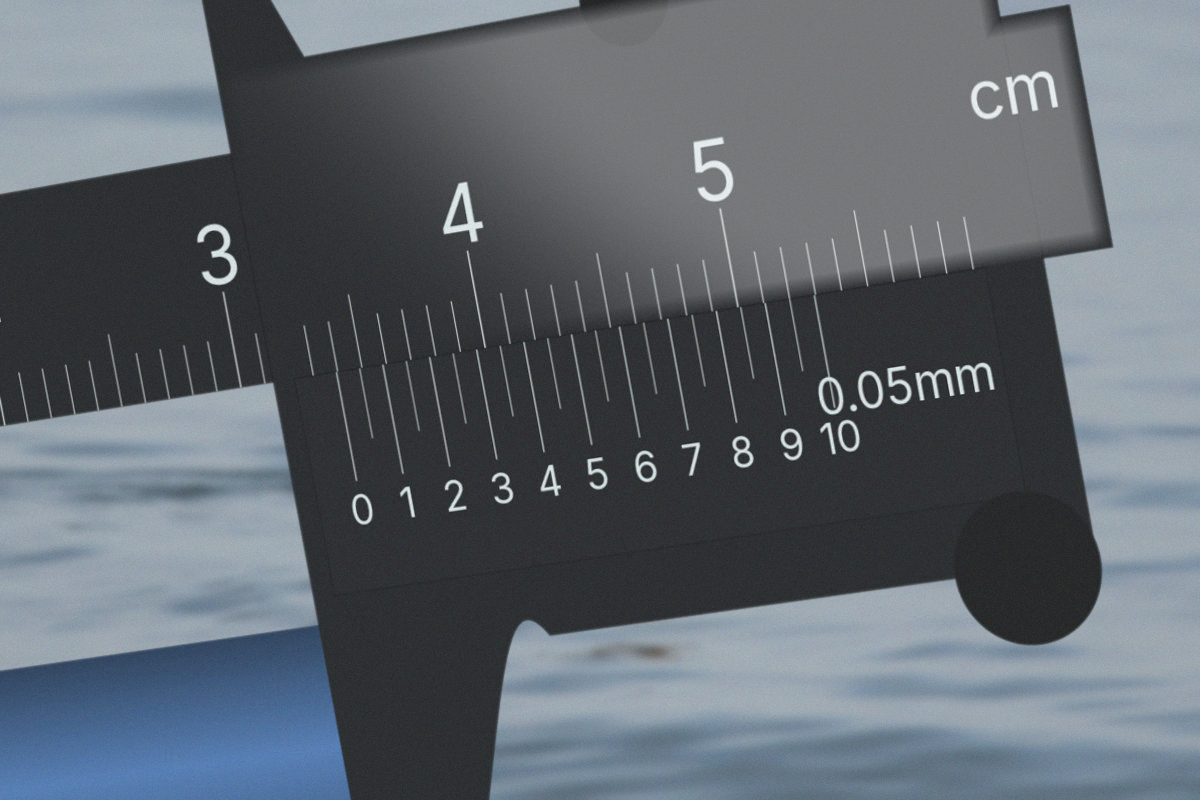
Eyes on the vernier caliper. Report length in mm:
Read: 33.95 mm
